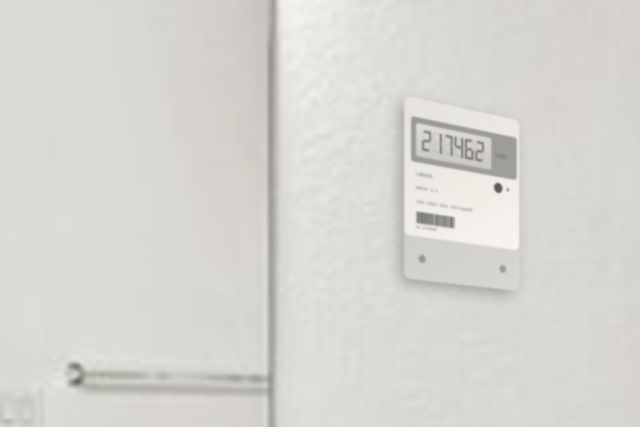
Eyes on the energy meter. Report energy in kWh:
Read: 217462 kWh
